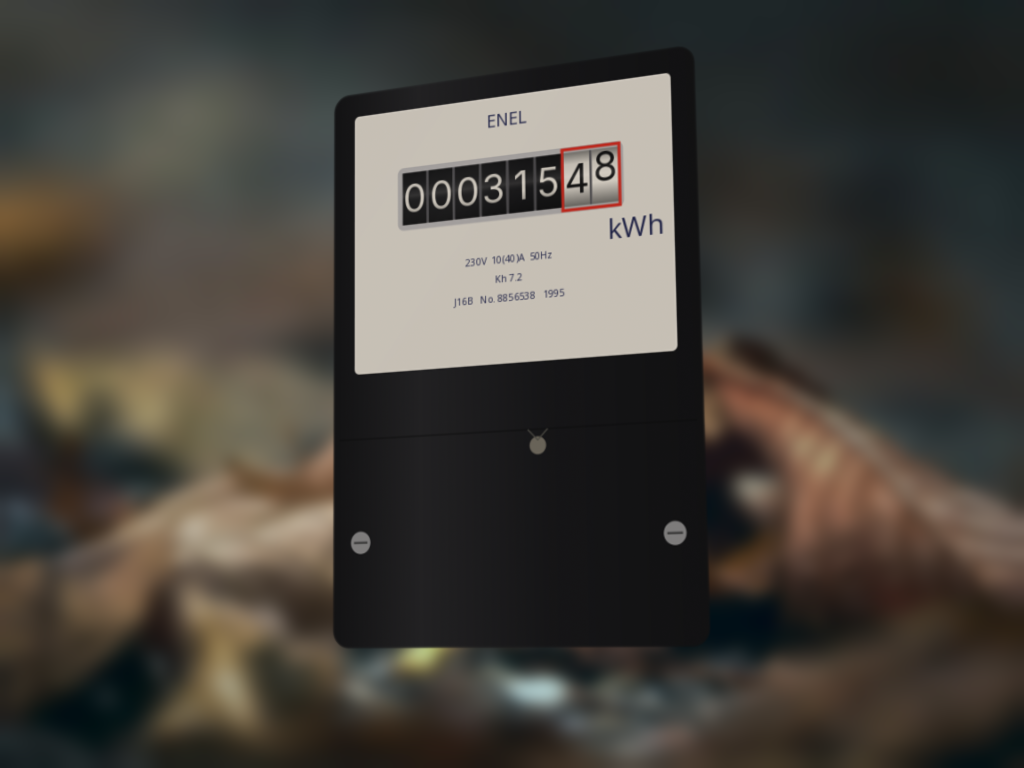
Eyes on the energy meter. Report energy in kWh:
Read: 315.48 kWh
